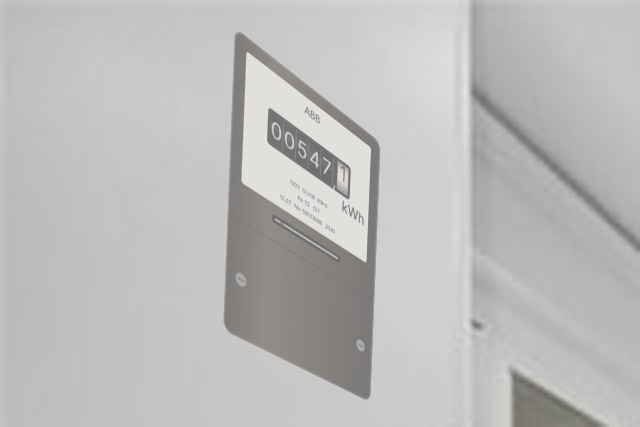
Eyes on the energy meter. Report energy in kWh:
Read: 547.1 kWh
